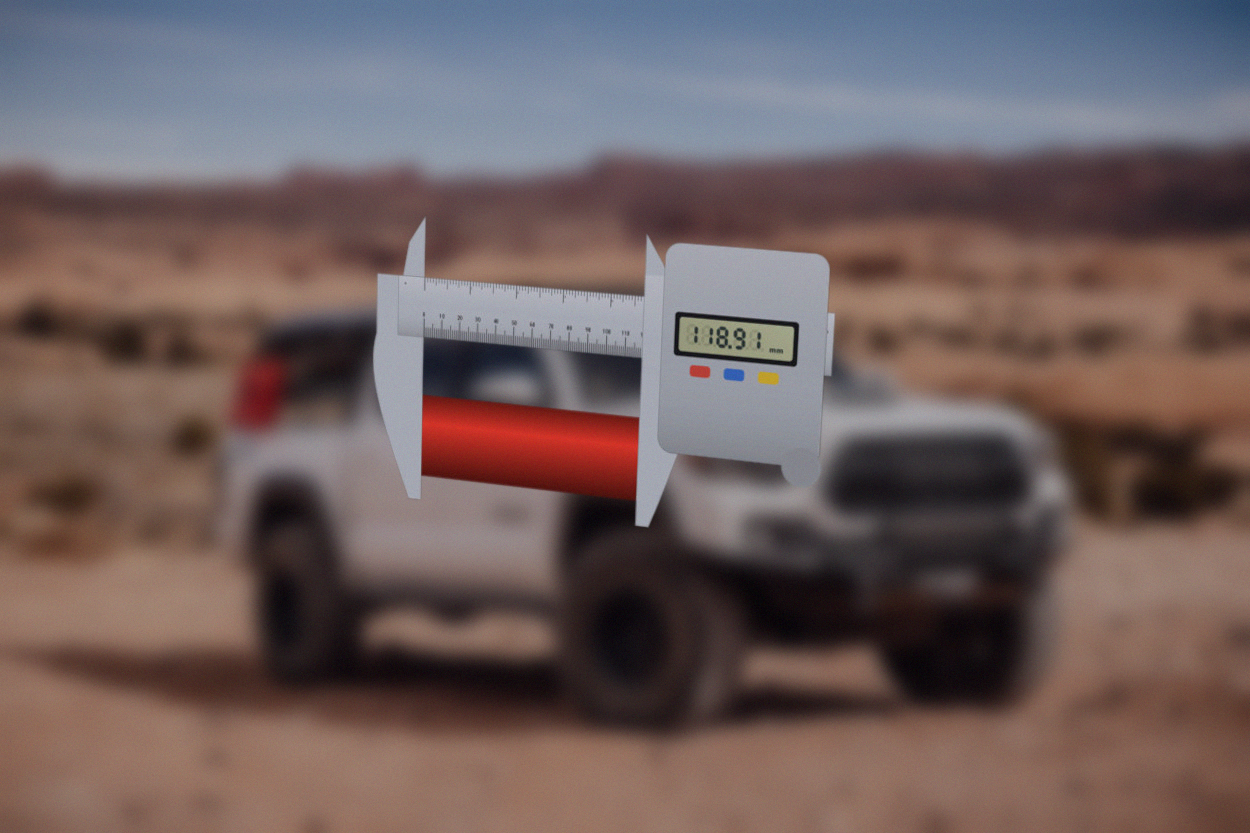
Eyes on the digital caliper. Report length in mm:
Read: 118.91 mm
